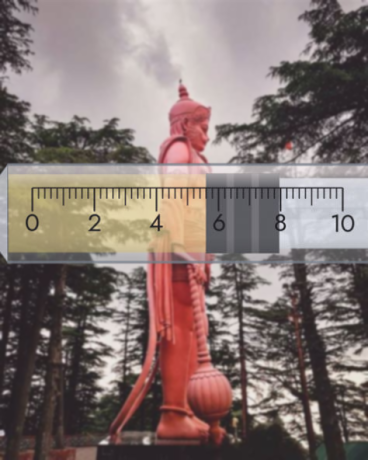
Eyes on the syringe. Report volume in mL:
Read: 5.6 mL
